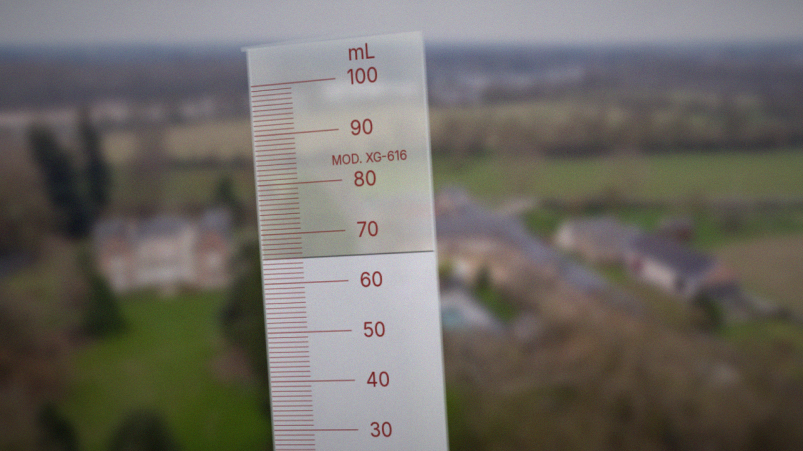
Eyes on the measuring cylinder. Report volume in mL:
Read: 65 mL
